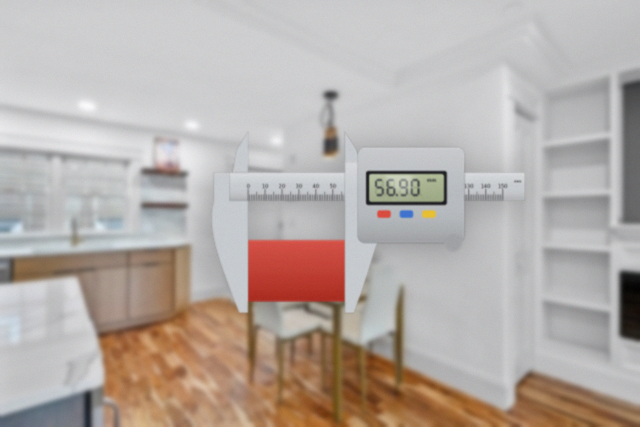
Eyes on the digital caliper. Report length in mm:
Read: 56.90 mm
